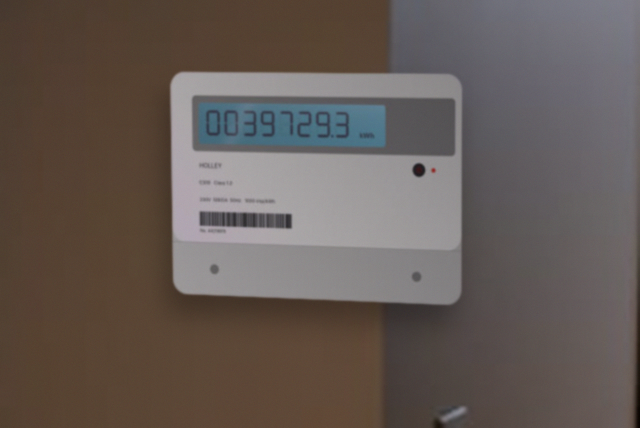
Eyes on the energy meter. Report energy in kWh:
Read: 39729.3 kWh
